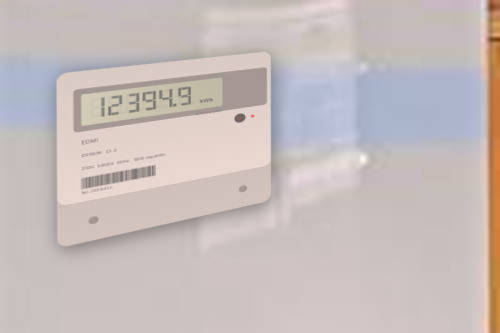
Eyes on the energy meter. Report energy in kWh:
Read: 12394.9 kWh
